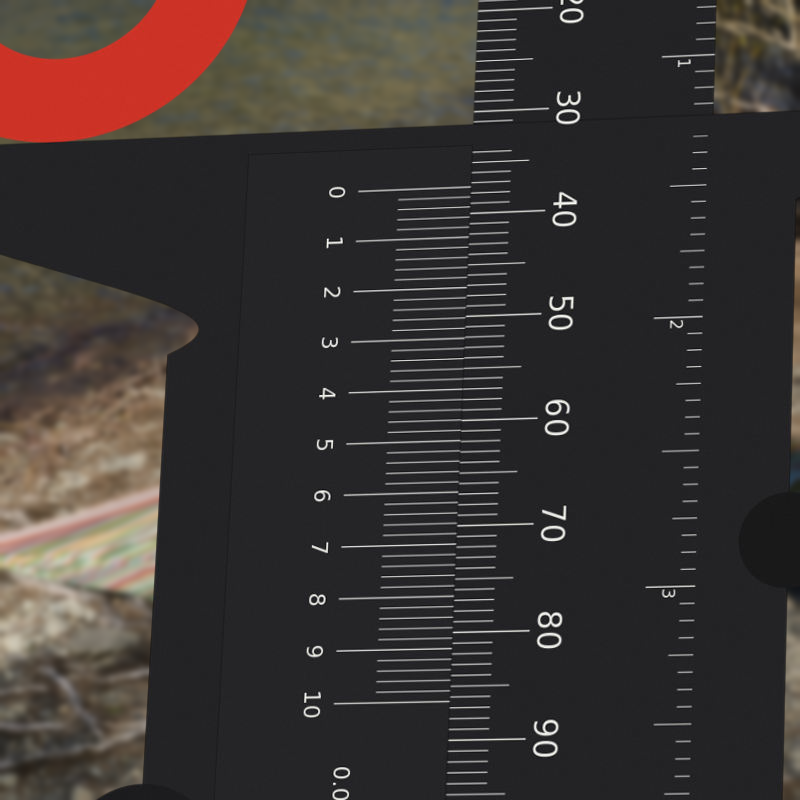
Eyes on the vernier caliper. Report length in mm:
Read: 37.4 mm
